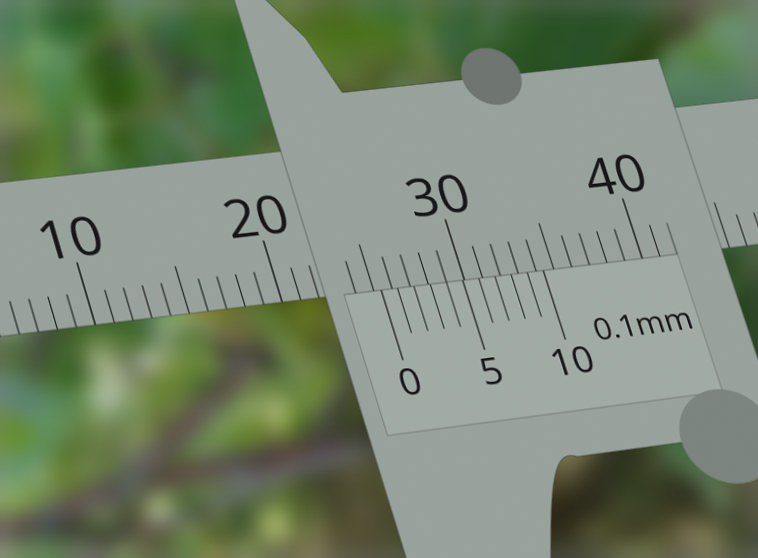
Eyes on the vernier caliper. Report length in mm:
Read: 25.4 mm
